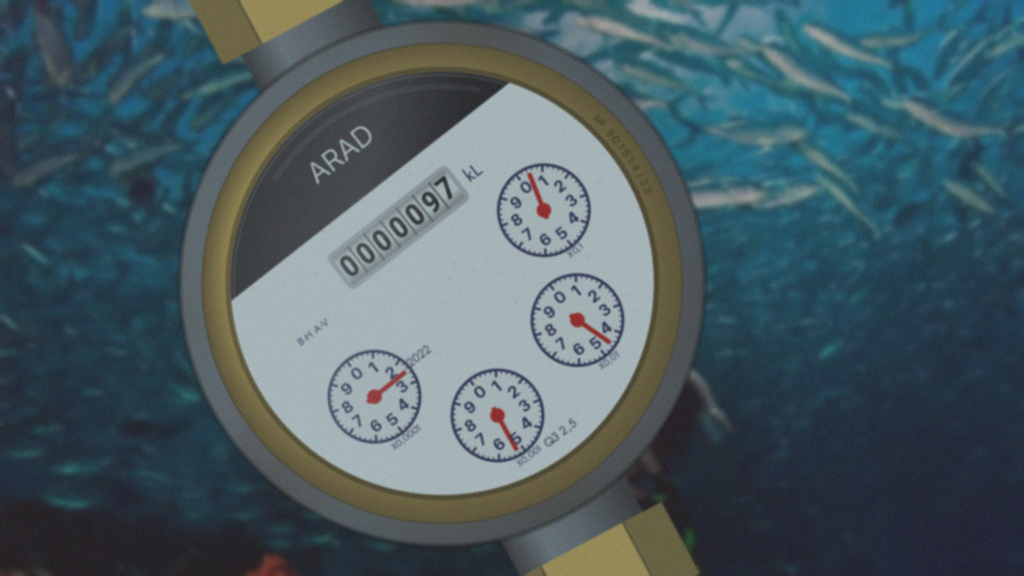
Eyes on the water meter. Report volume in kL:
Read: 97.0452 kL
